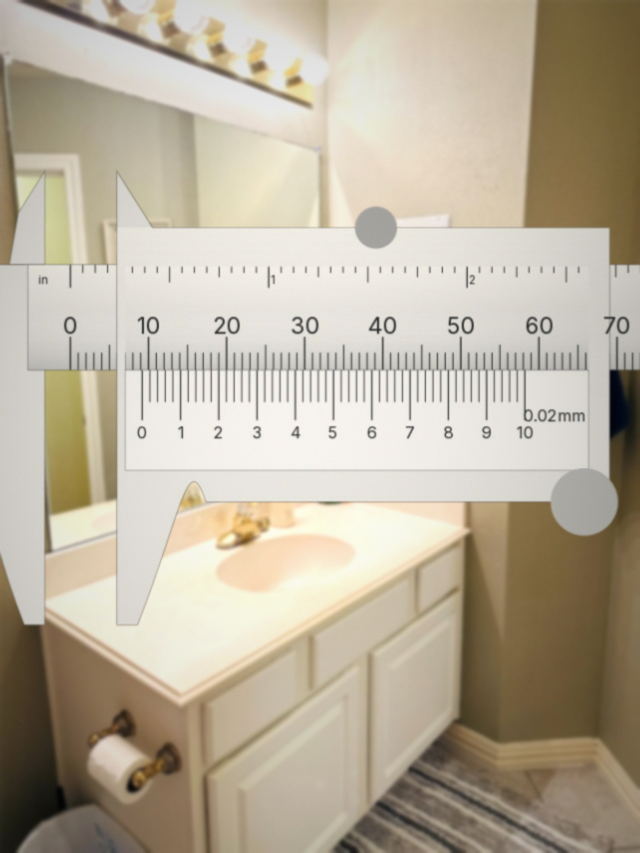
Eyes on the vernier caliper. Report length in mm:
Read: 9.2 mm
